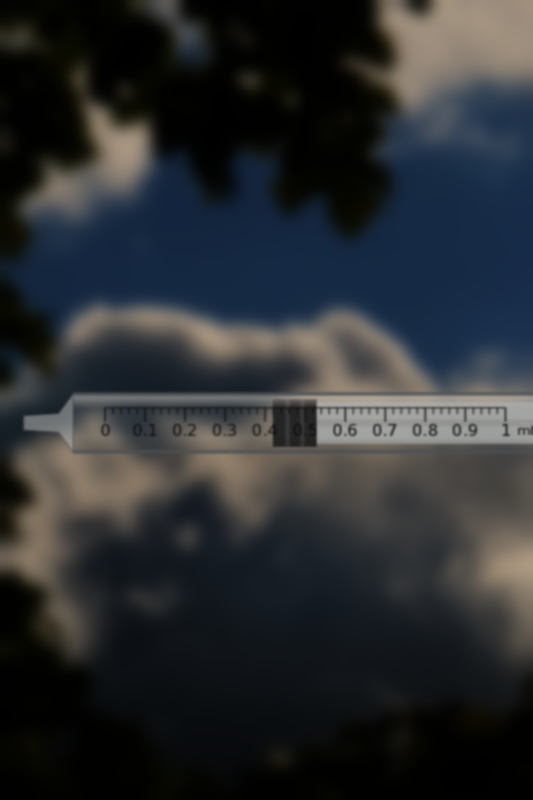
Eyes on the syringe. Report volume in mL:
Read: 0.42 mL
